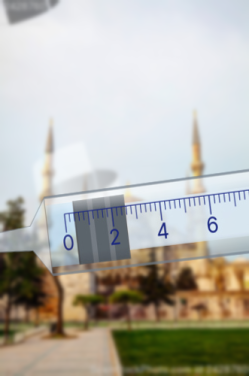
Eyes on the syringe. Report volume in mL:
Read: 0.4 mL
